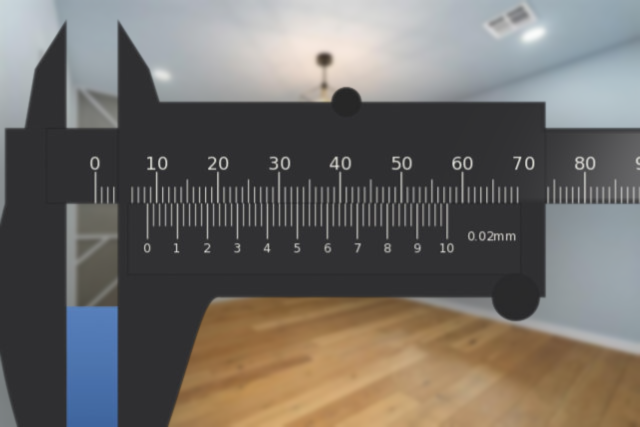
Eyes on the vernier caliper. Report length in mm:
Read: 8.5 mm
